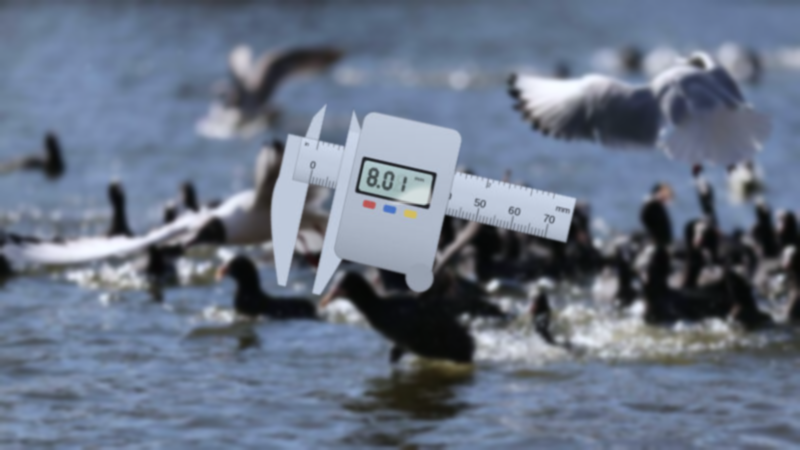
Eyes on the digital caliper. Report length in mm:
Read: 8.01 mm
